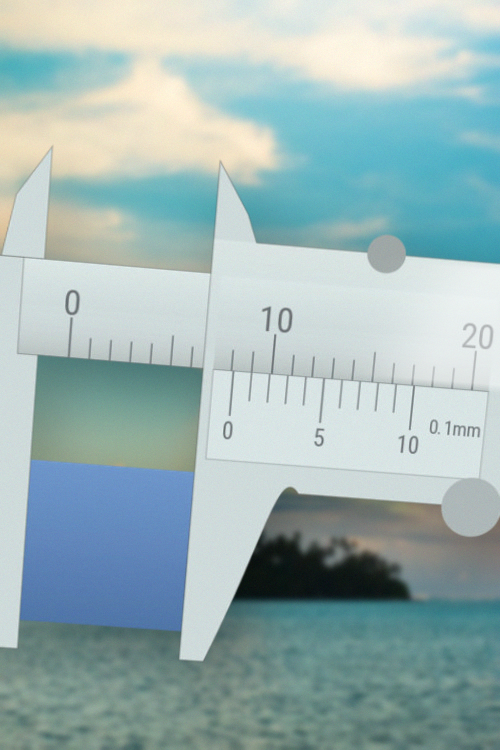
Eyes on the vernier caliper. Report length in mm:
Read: 8.1 mm
